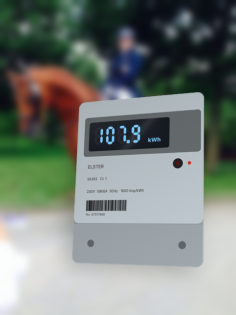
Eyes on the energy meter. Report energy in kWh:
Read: 107.9 kWh
